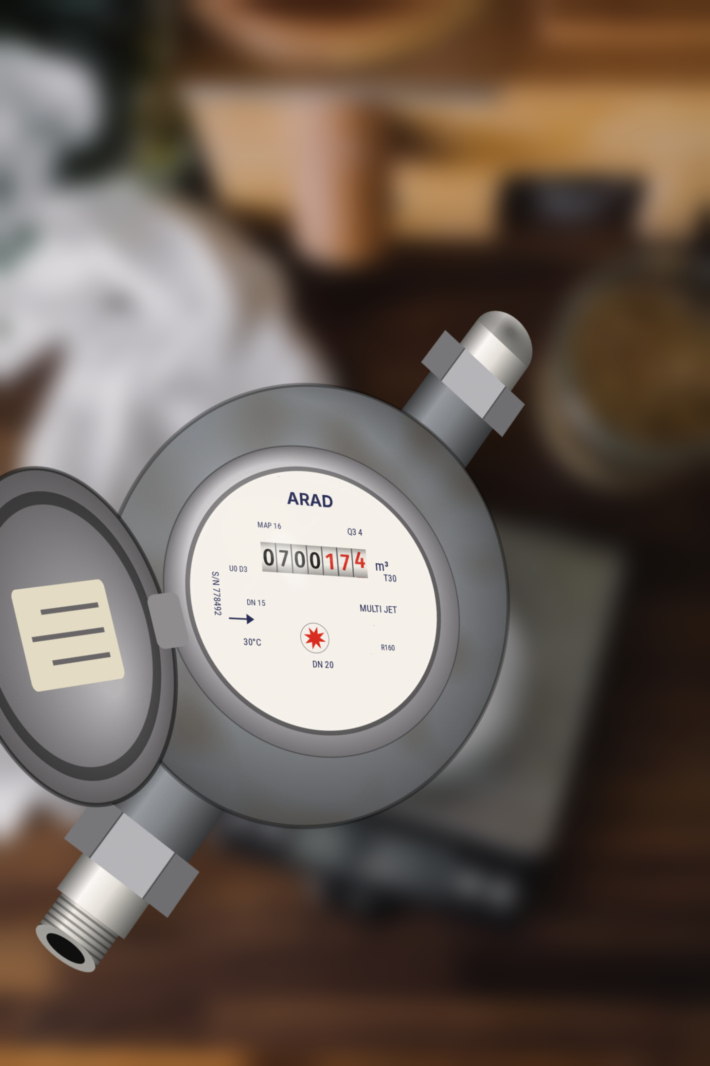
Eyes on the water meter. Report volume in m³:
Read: 700.174 m³
